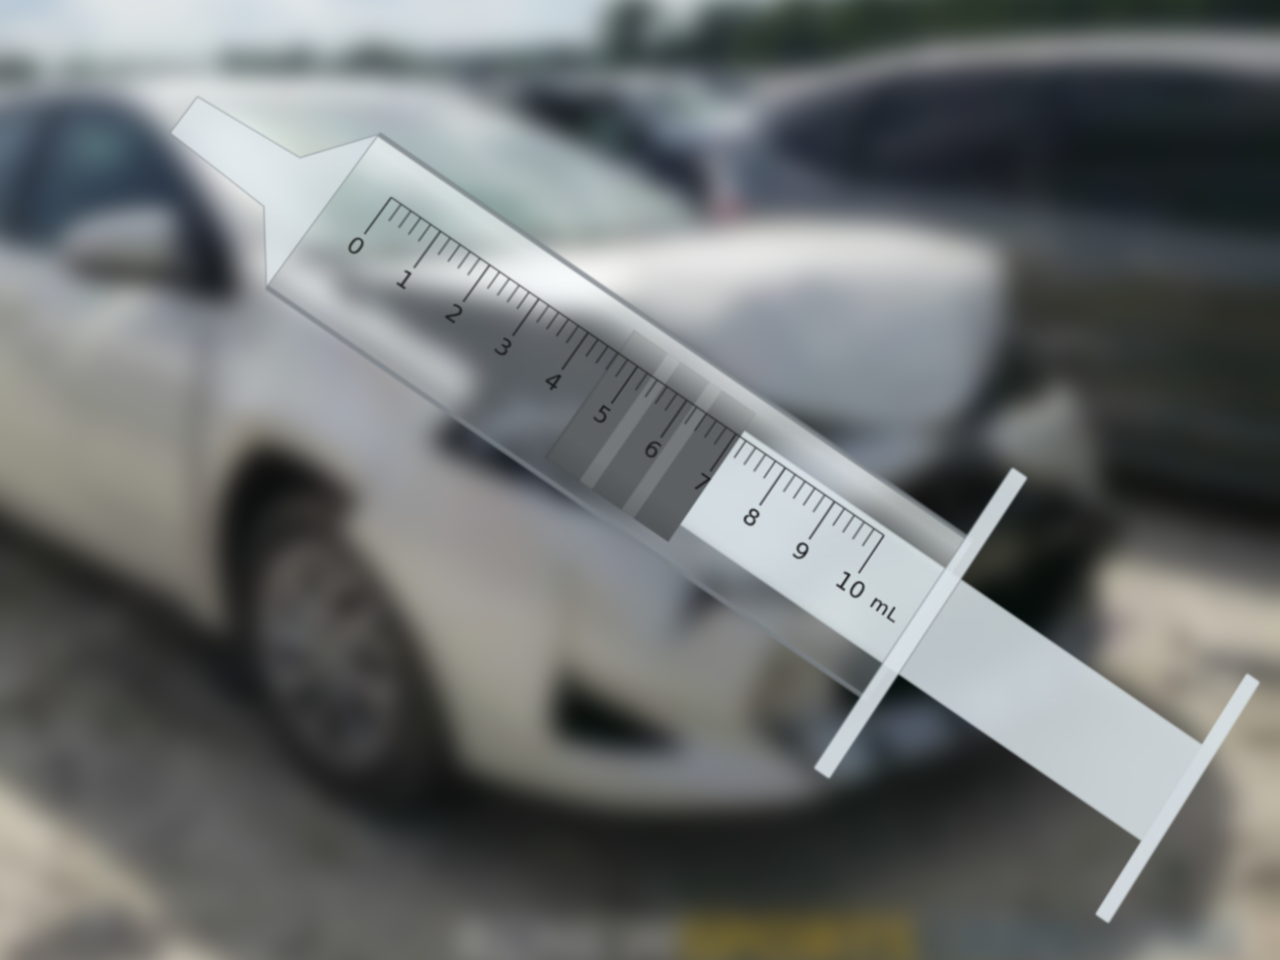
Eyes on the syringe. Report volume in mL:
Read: 4.6 mL
